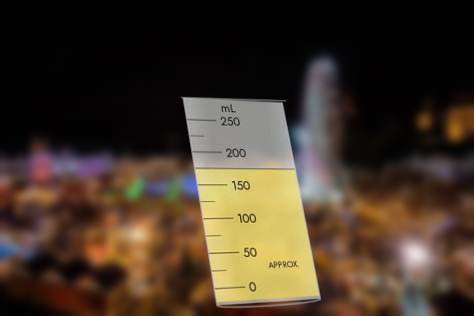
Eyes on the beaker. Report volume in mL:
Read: 175 mL
